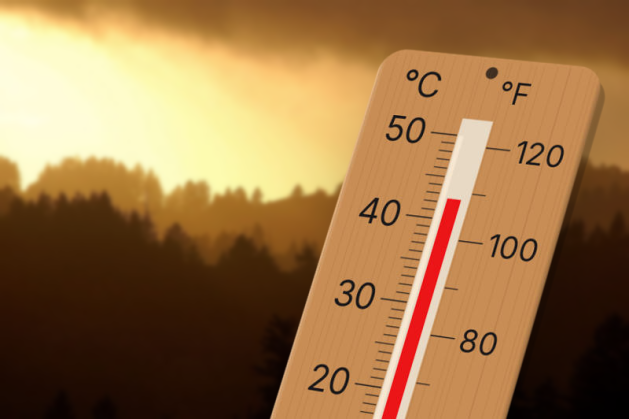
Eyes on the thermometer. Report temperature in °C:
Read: 42.5 °C
